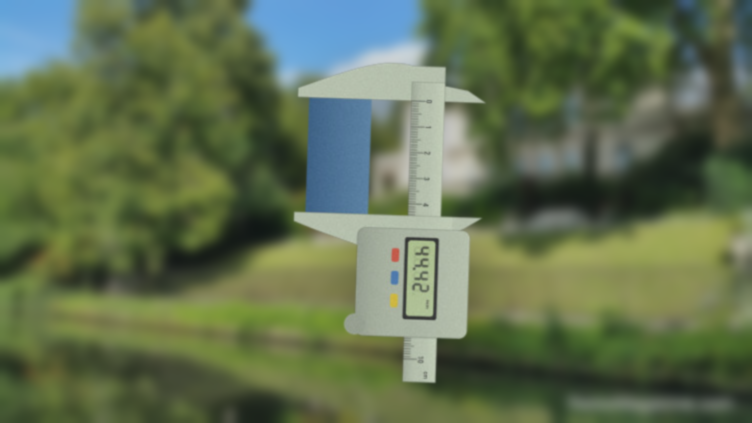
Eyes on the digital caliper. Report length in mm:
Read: 44.42 mm
